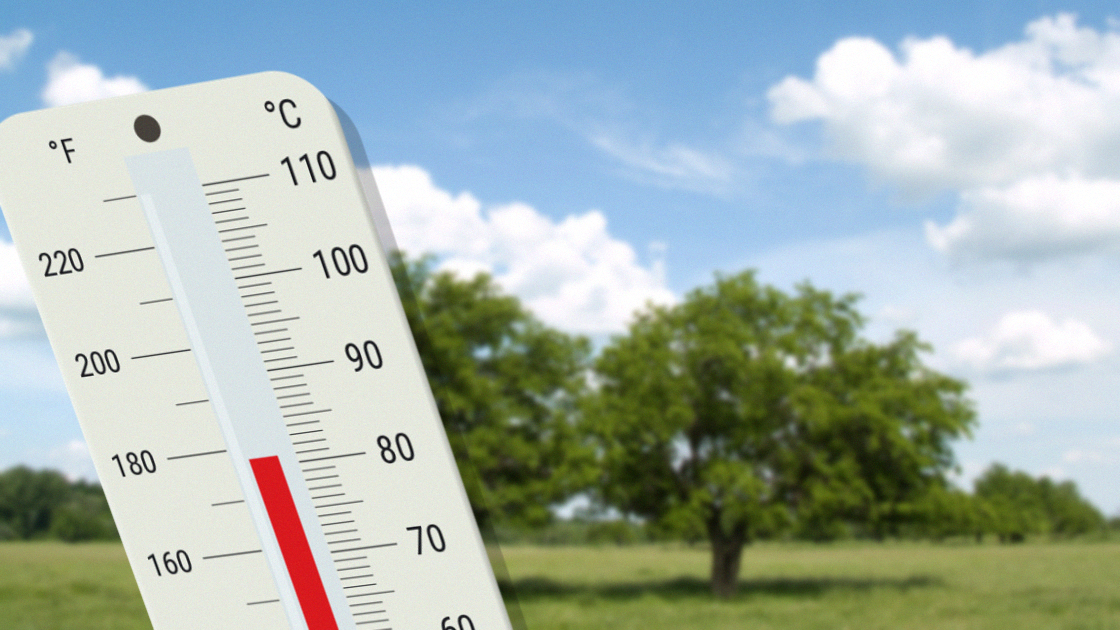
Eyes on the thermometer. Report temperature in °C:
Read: 81 °C
